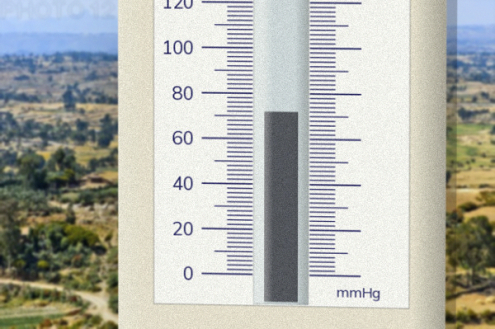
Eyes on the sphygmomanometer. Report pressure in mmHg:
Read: 72 mmHg
